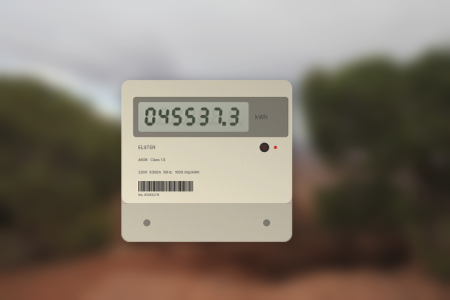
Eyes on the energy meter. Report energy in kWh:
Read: 45537.3 kWh
